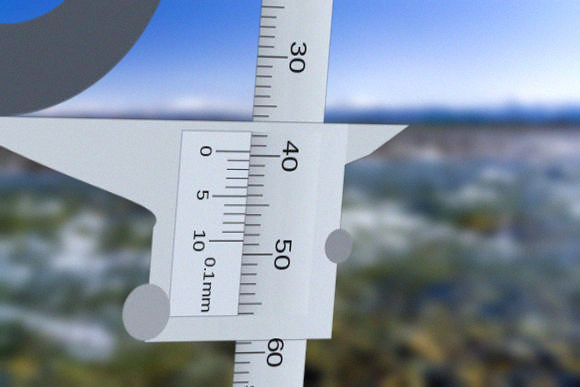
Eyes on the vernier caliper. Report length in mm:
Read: 39.6 mm
